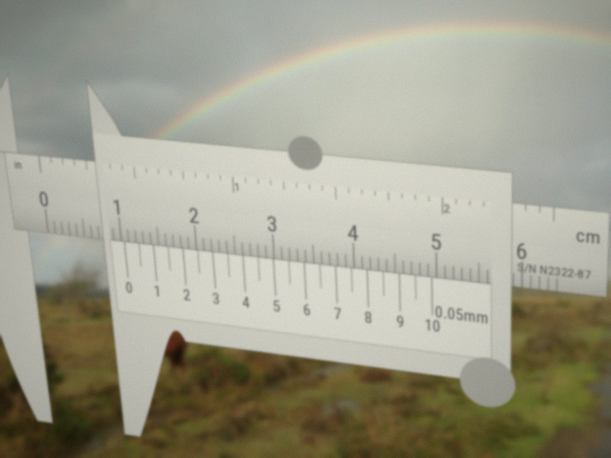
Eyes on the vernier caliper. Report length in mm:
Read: 10.4 mm
